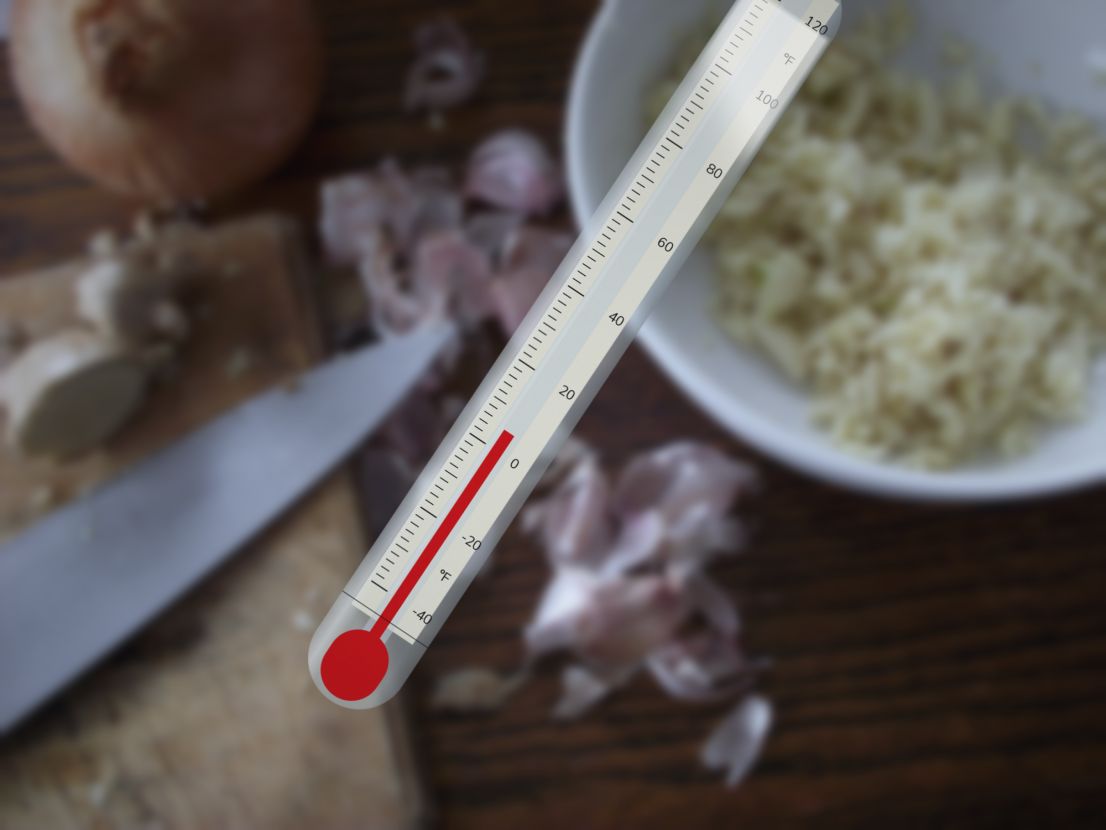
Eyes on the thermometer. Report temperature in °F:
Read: 5 °F
